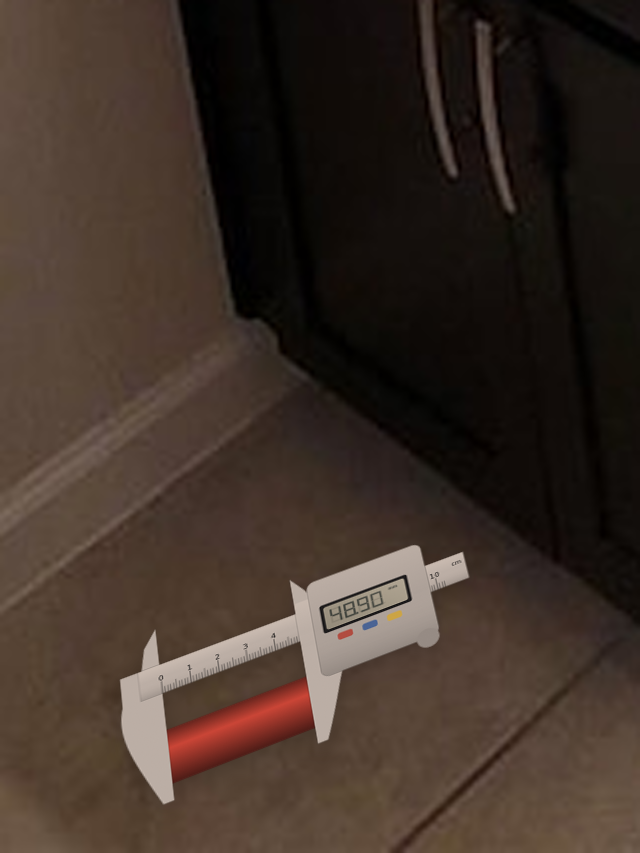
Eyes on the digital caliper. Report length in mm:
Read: 48.90 mm
